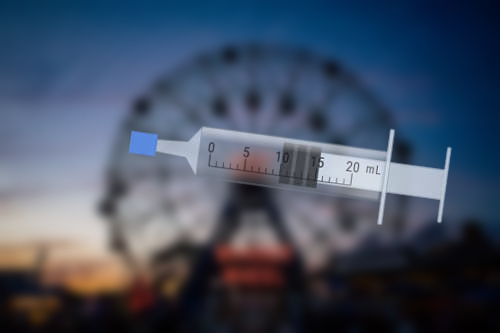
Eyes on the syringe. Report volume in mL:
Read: 10 mL
